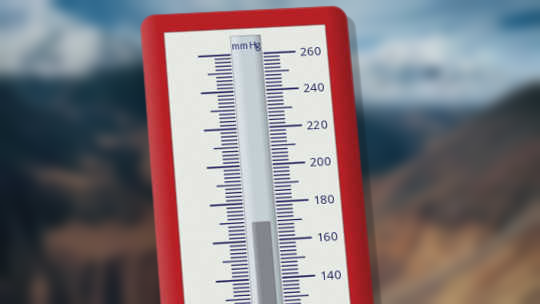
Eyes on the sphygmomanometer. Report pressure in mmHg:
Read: 170 mmHg
